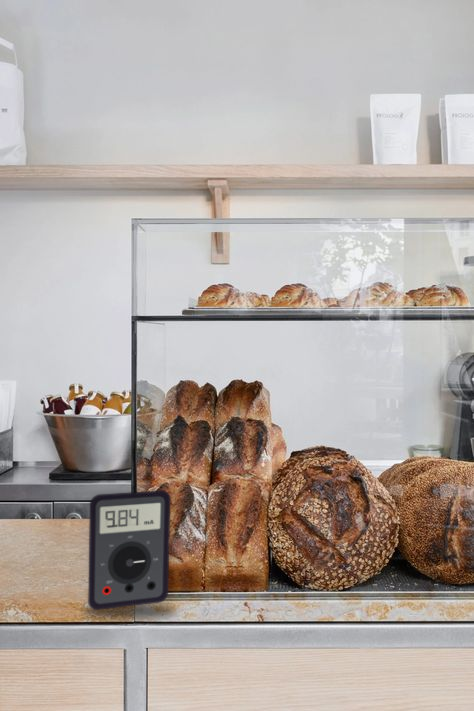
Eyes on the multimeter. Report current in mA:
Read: 9.84 mA
